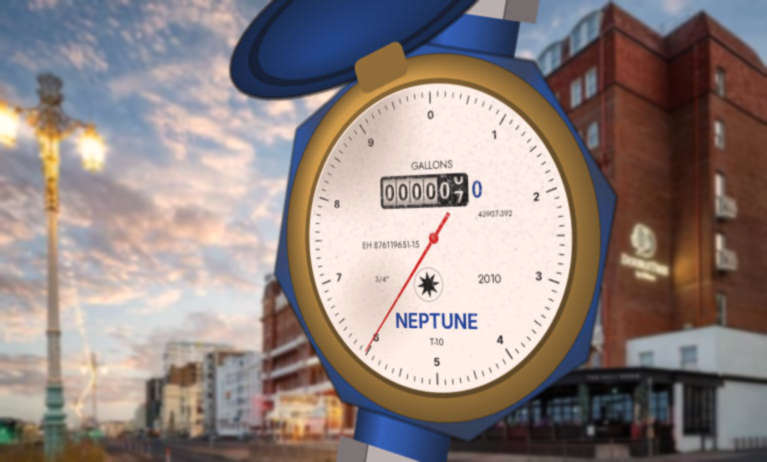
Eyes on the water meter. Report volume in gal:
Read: 66.0 gal
